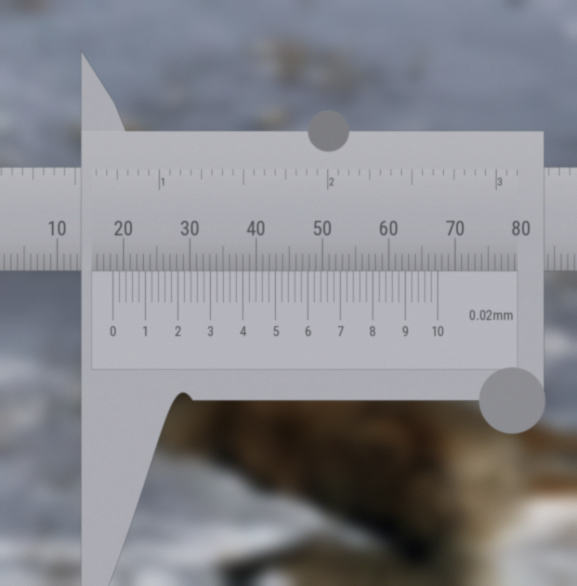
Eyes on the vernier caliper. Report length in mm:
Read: 18.4 mm
